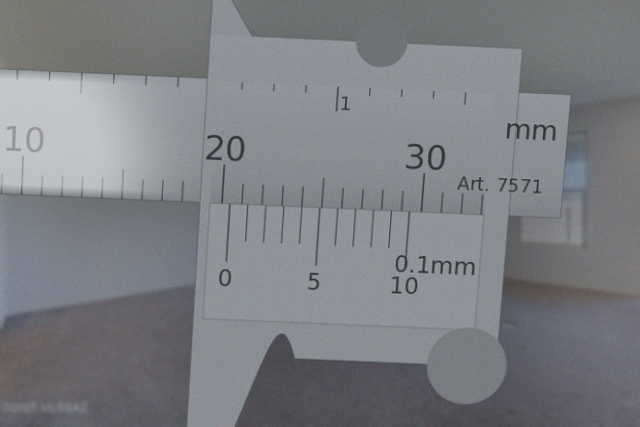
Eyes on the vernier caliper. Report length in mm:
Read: 20.4 mm
